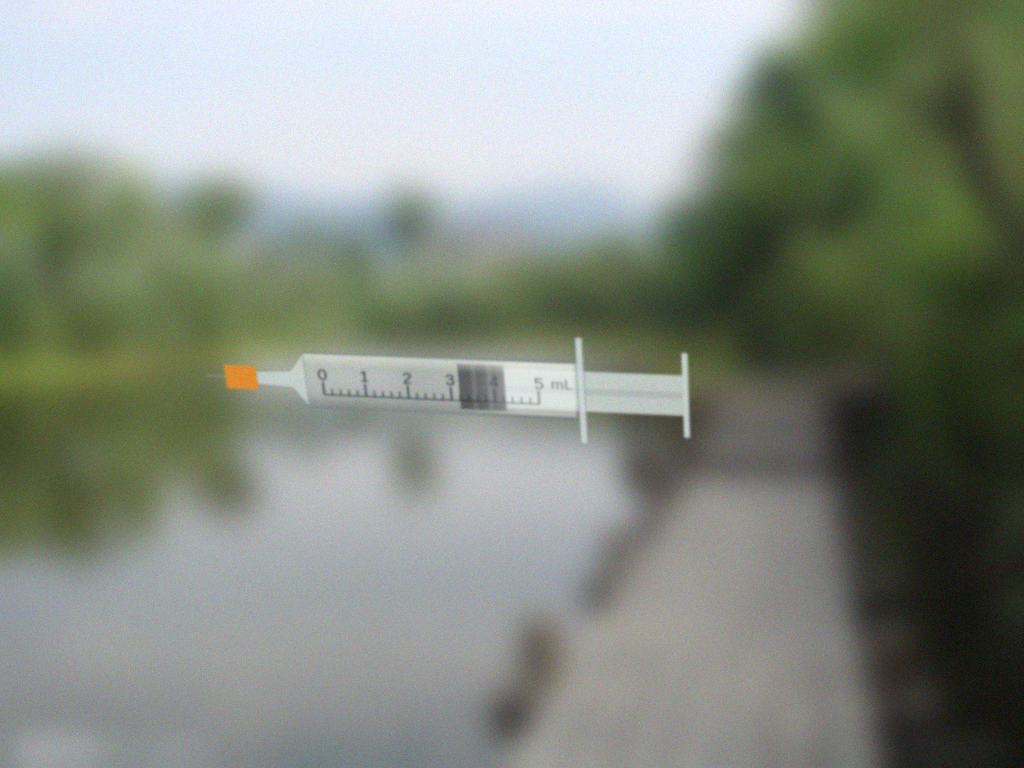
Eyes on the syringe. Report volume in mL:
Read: 3.2 mL
